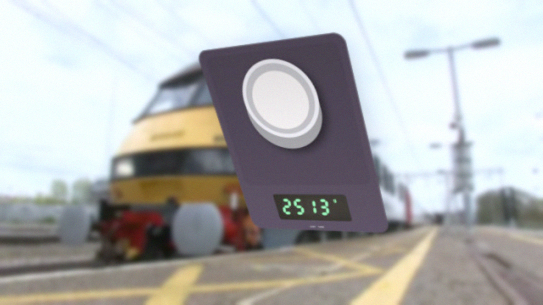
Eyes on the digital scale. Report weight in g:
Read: 2513 g
